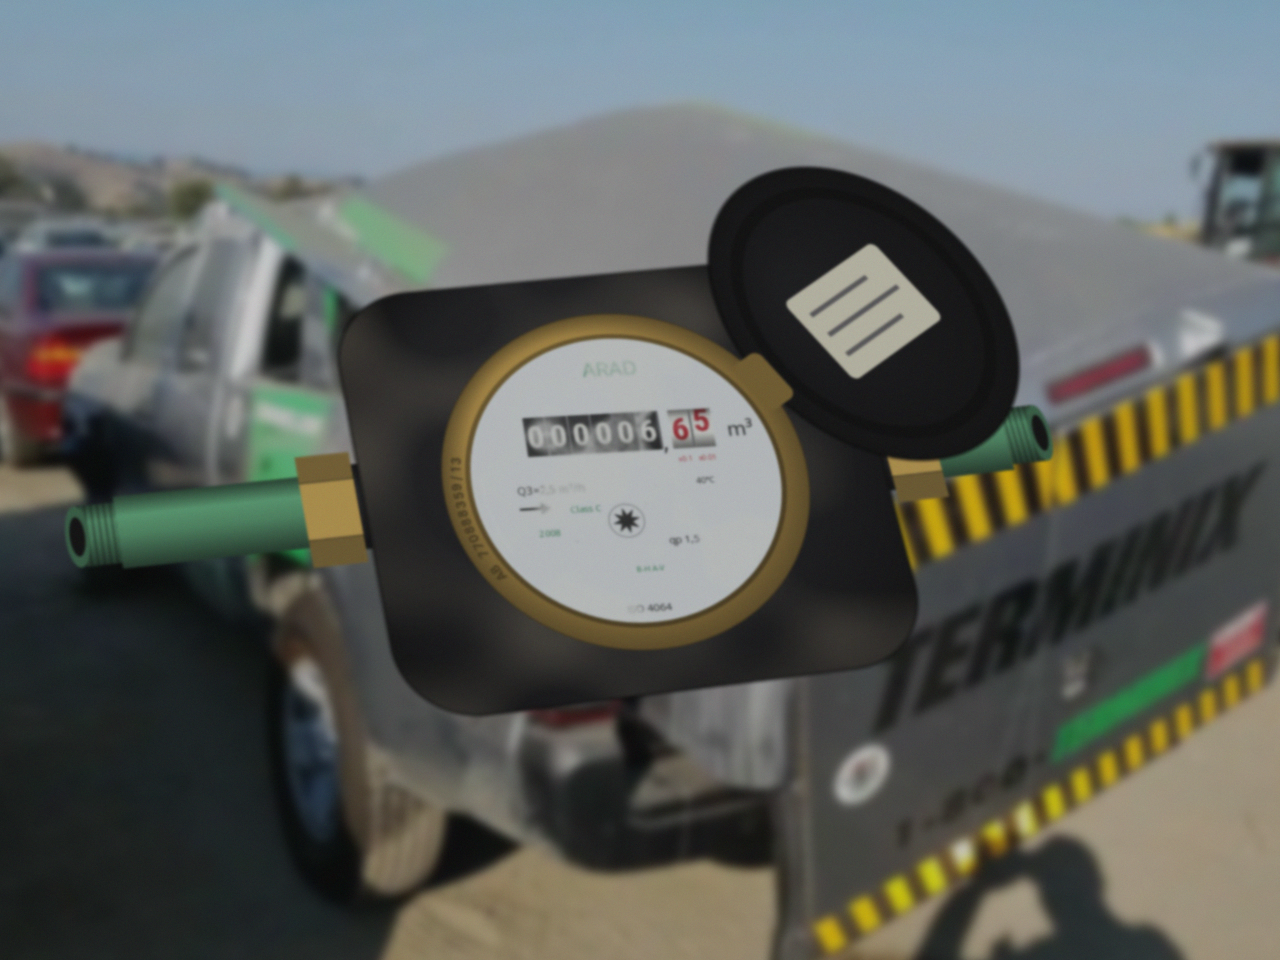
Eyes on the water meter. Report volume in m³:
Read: 6.65 m³
